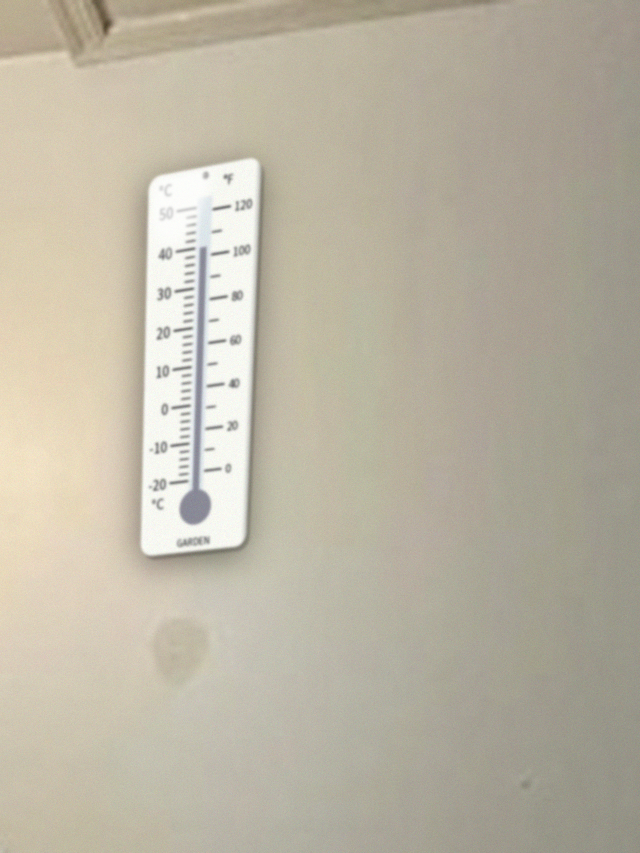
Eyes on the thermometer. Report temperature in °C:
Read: 40 °C
